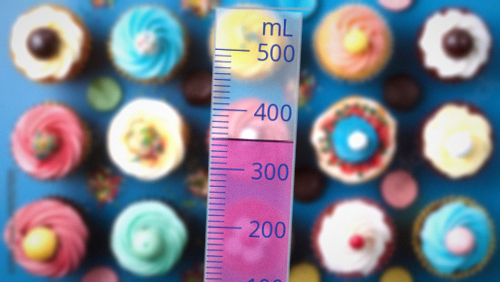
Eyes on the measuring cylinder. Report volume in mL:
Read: 350 mL
